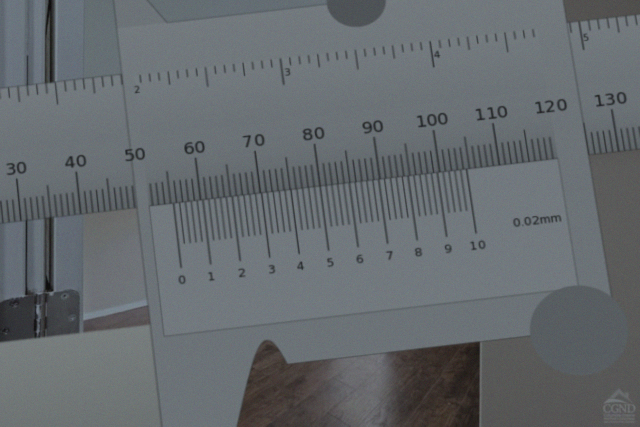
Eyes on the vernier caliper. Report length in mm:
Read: 55.5 mm
